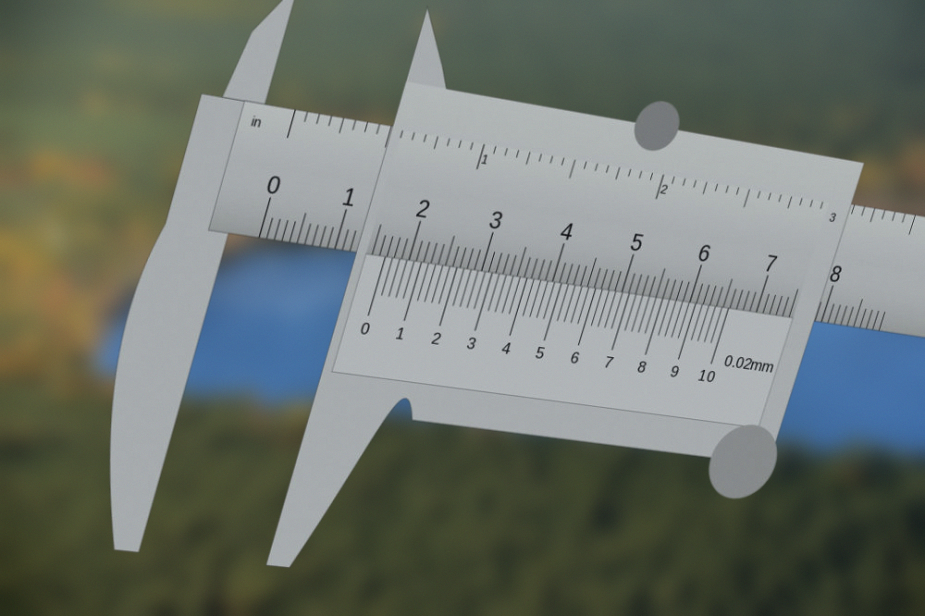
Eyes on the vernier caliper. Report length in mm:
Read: 16.8 mm
